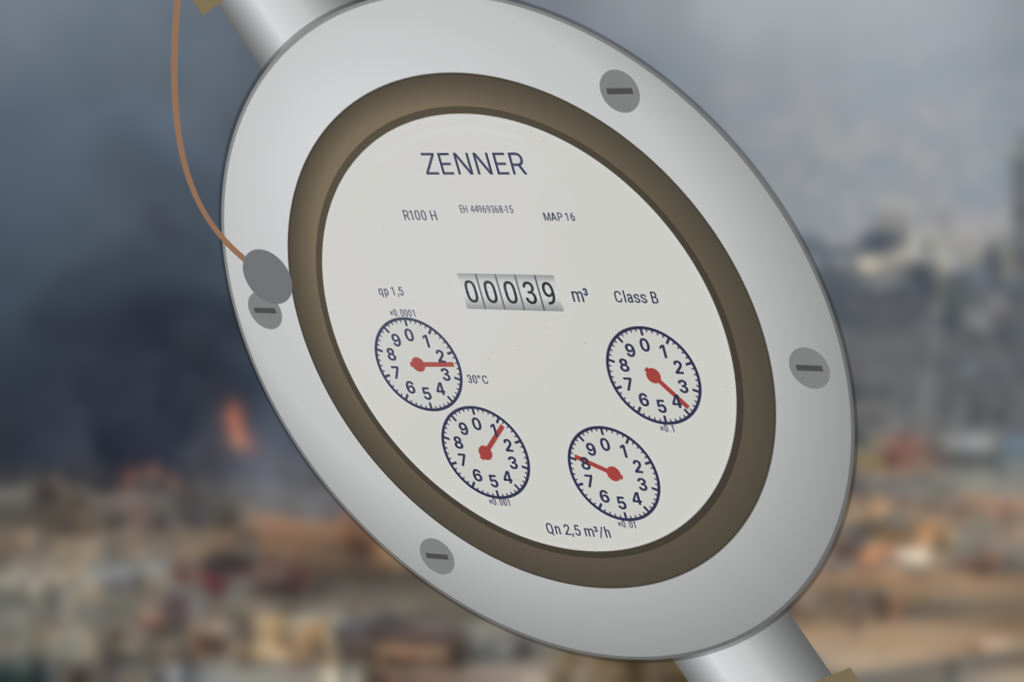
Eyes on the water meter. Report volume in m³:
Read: 39.3812 m³
